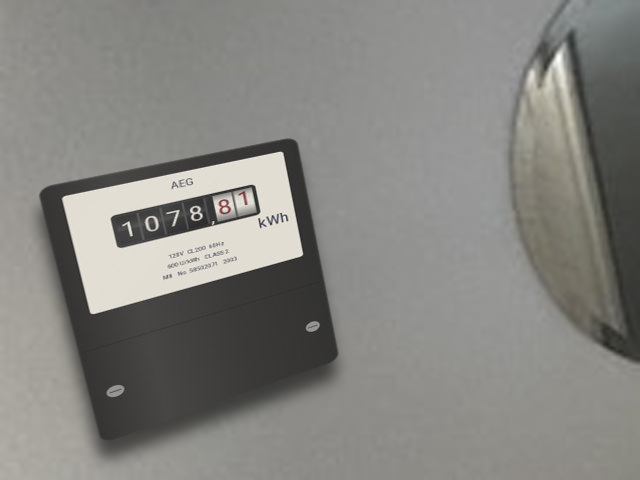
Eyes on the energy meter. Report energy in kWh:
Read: 1078.81 kWh
